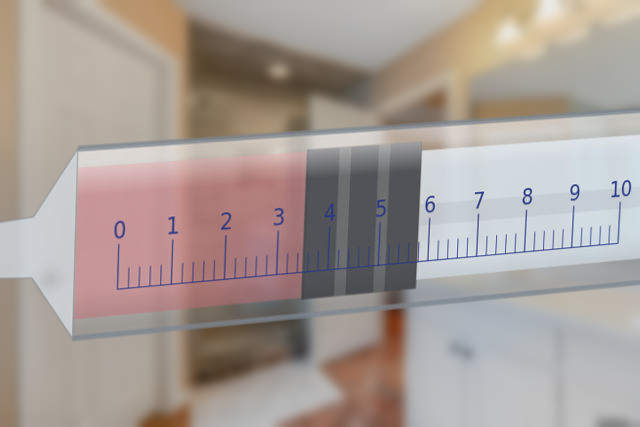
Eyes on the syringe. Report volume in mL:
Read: 3.5 mL
